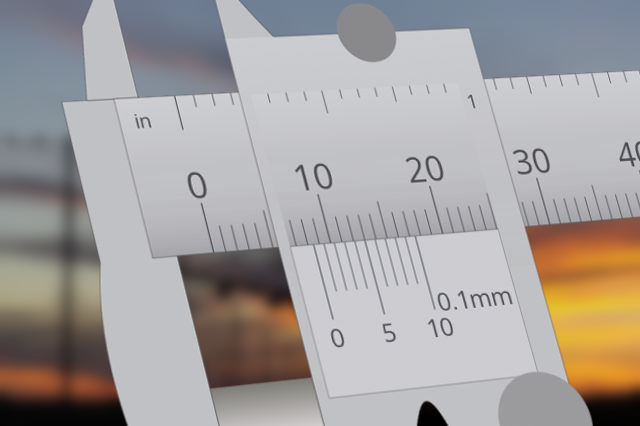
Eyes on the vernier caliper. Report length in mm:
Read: 8.5 mm
